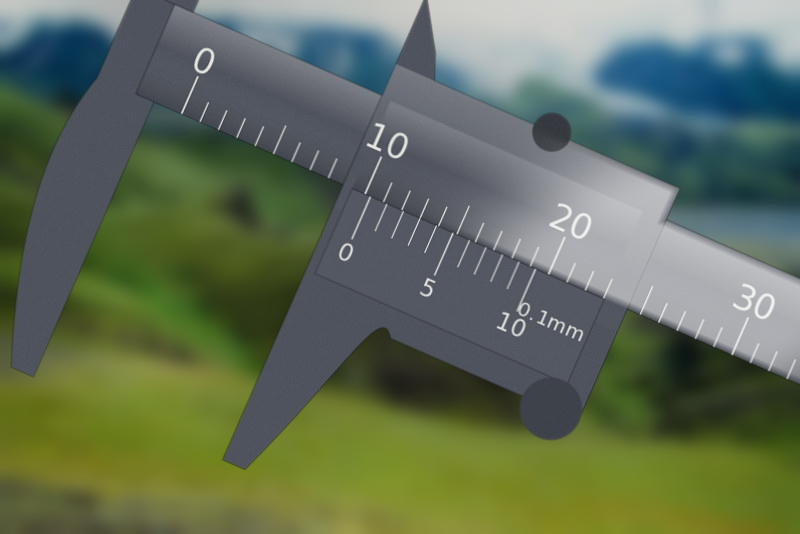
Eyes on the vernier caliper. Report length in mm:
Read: 10.3 mm
